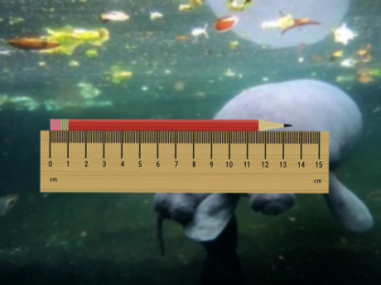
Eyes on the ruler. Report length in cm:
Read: 13.5 cm
